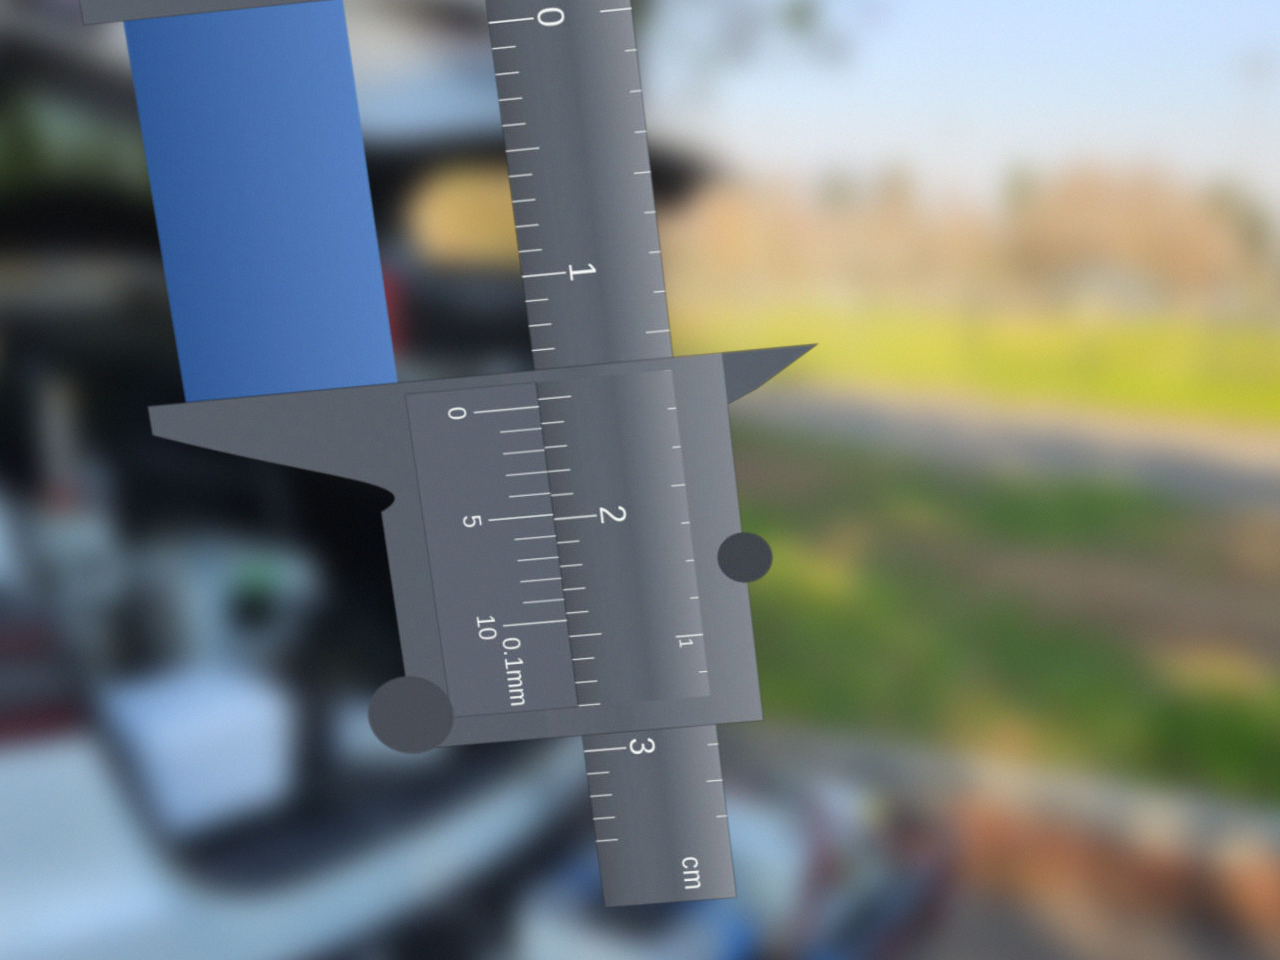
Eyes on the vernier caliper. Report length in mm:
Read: 15.3 mm
